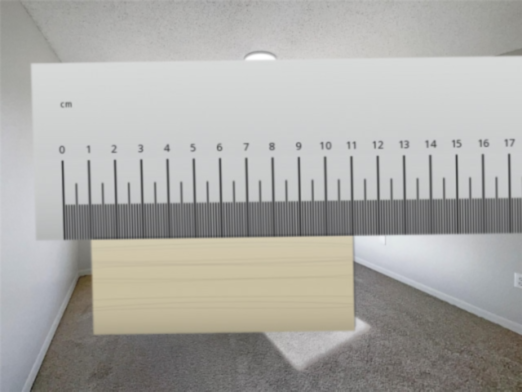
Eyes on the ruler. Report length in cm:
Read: 10 cm
